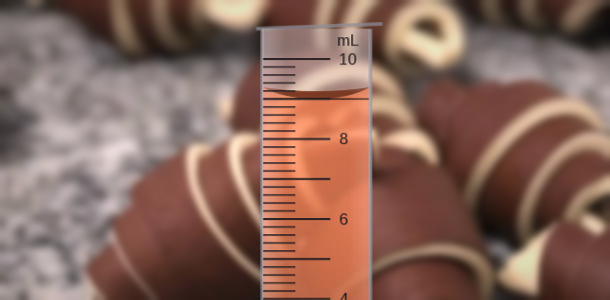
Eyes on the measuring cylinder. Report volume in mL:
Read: 9 mL
